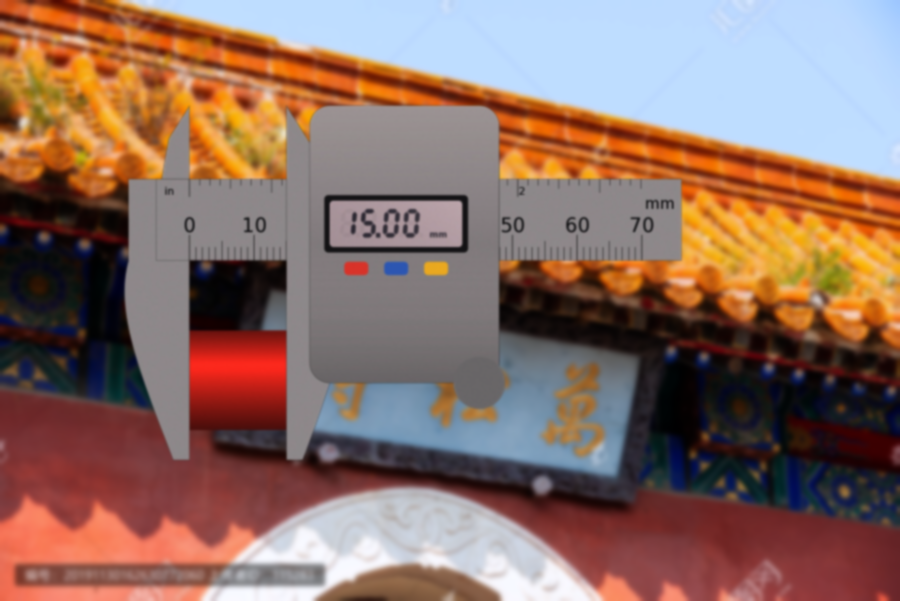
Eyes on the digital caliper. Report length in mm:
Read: 15.00 mm
